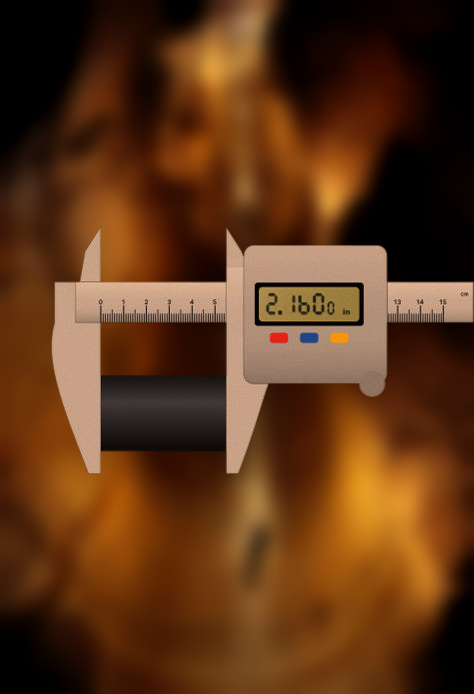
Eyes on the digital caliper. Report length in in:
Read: 2.1600 in
